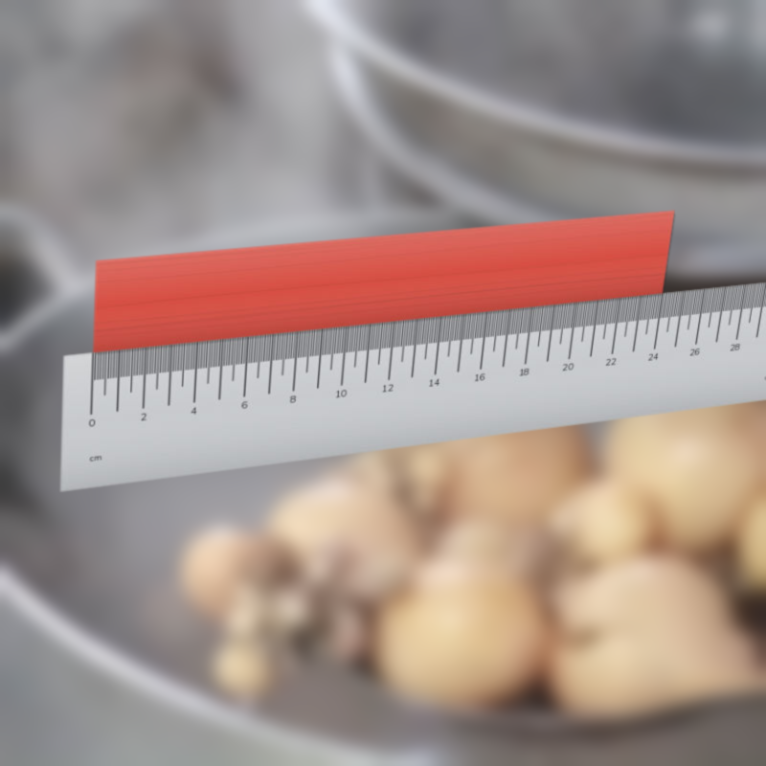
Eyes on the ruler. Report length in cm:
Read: 24 cm
